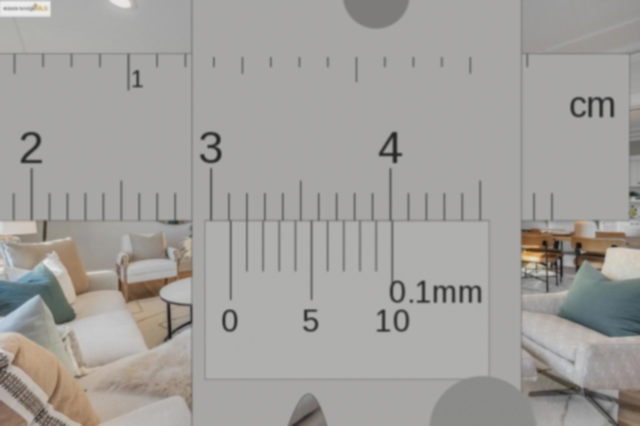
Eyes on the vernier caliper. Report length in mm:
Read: 31.1 mm
